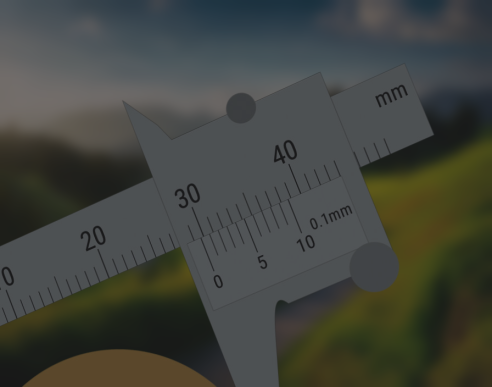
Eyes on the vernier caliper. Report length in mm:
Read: 29.7 mm
